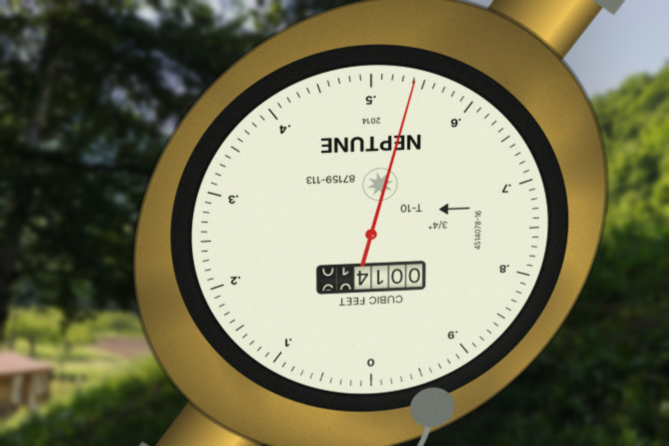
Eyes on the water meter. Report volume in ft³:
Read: 1409.54 ft³
